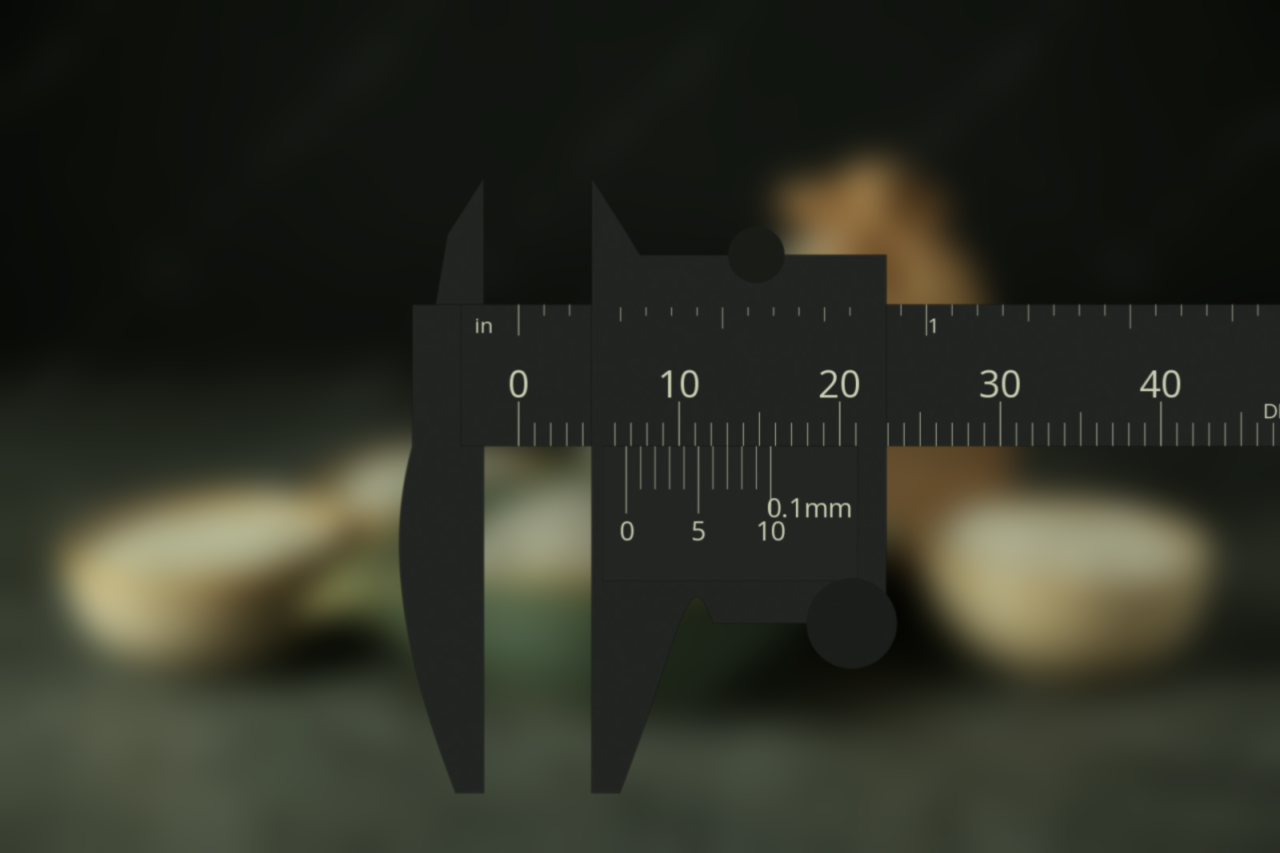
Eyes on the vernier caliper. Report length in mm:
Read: 6.7 mm
